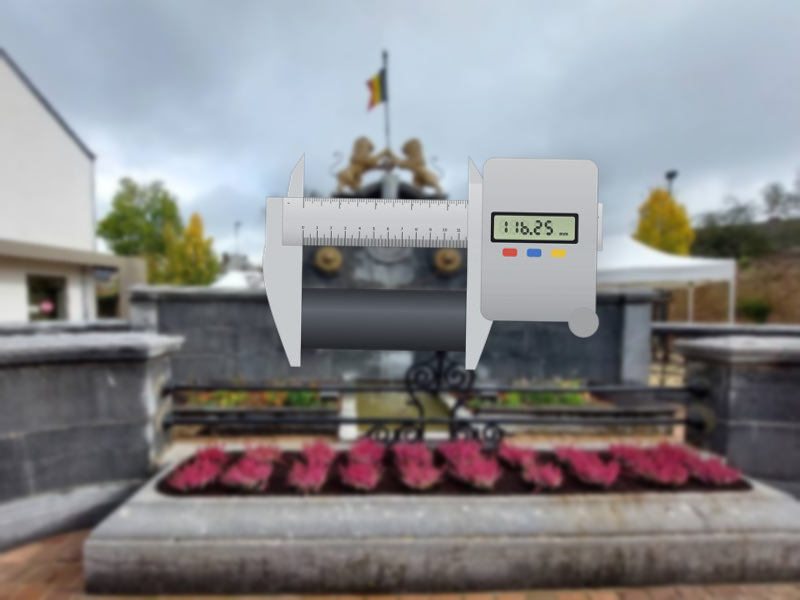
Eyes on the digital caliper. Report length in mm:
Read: 116.25 mm
